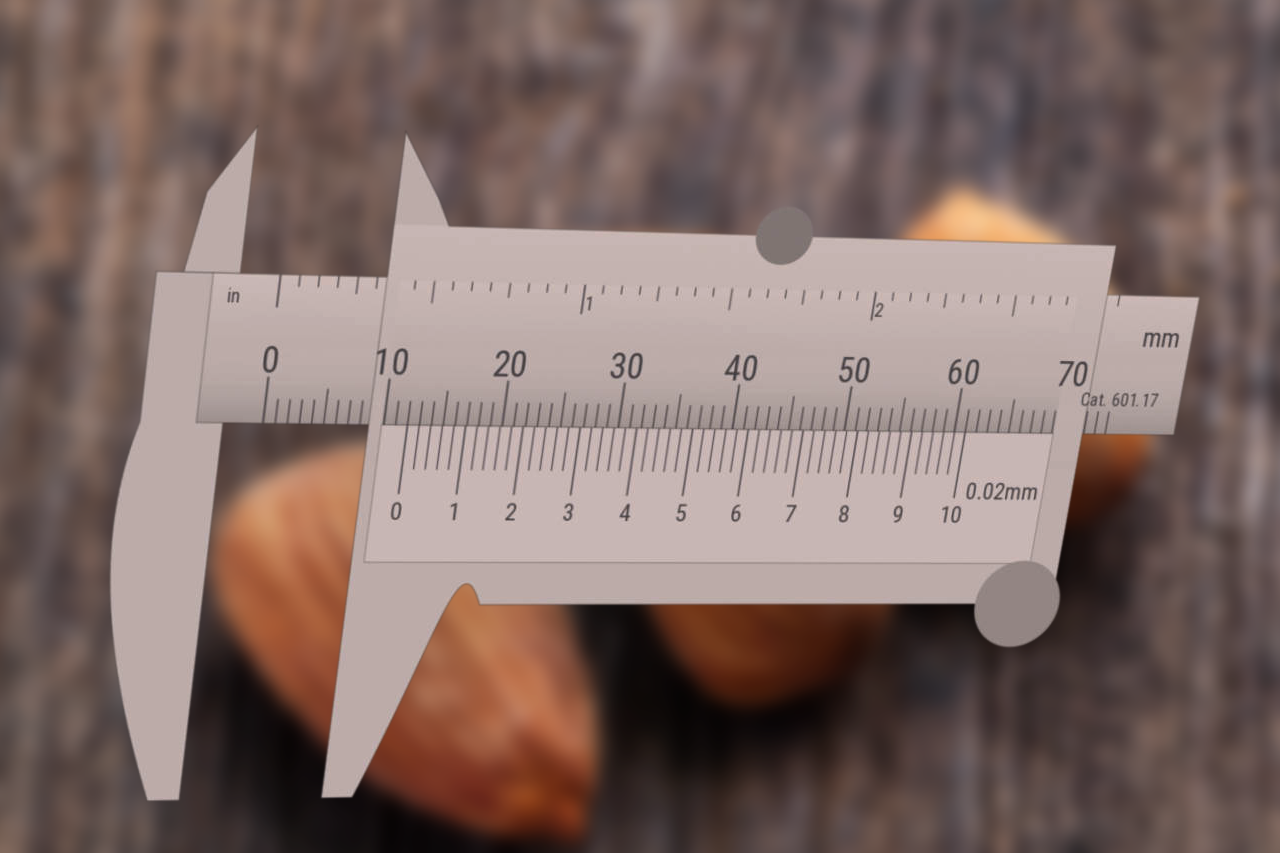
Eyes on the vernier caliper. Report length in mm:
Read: 12.0 mm
